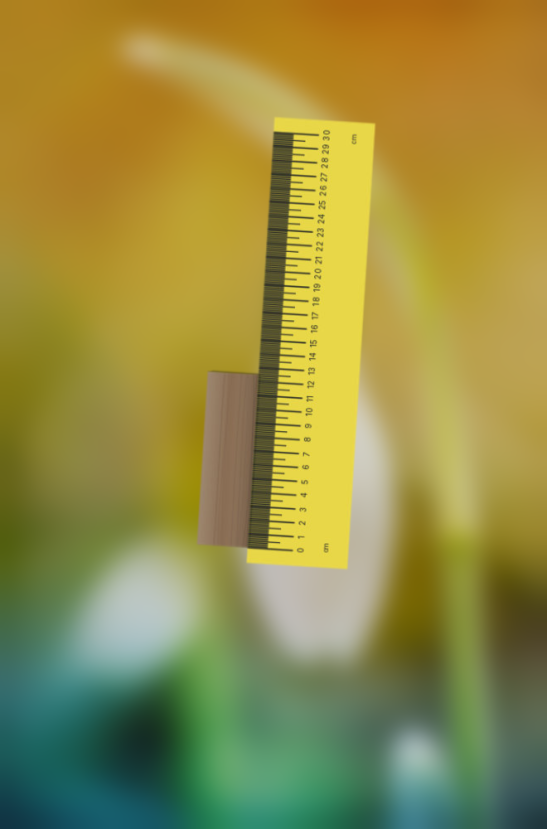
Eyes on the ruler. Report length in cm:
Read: 12.5 cm
